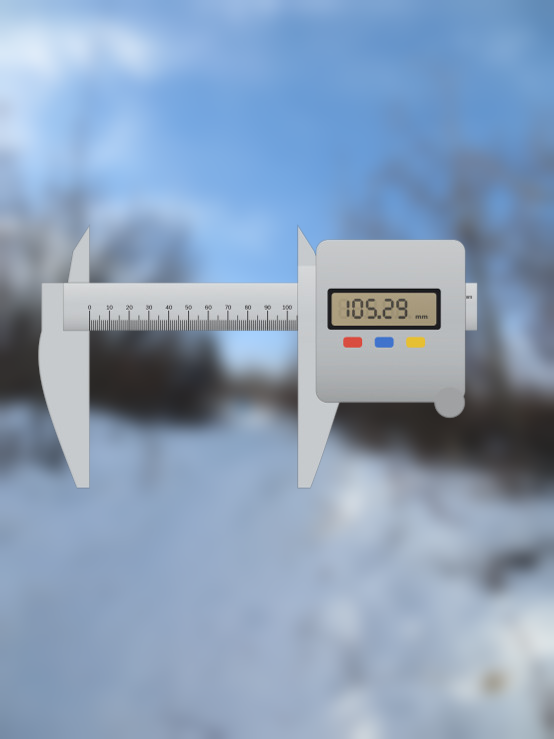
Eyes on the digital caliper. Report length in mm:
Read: 105.29 mm
